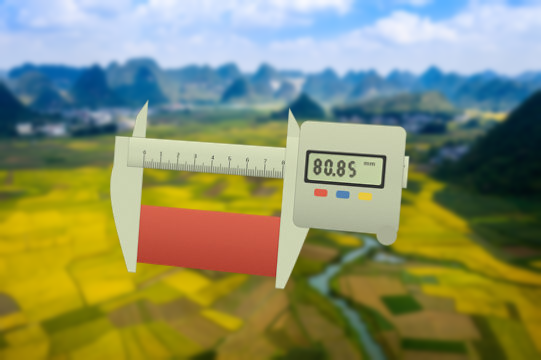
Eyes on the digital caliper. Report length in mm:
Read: 80.85 mm
